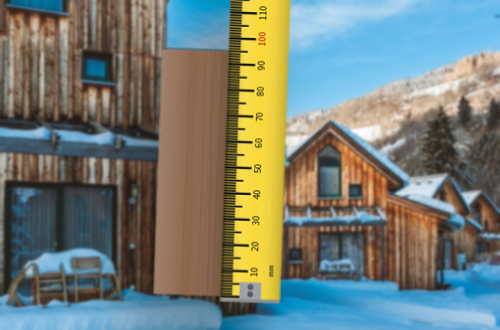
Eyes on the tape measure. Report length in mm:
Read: 95 mm
